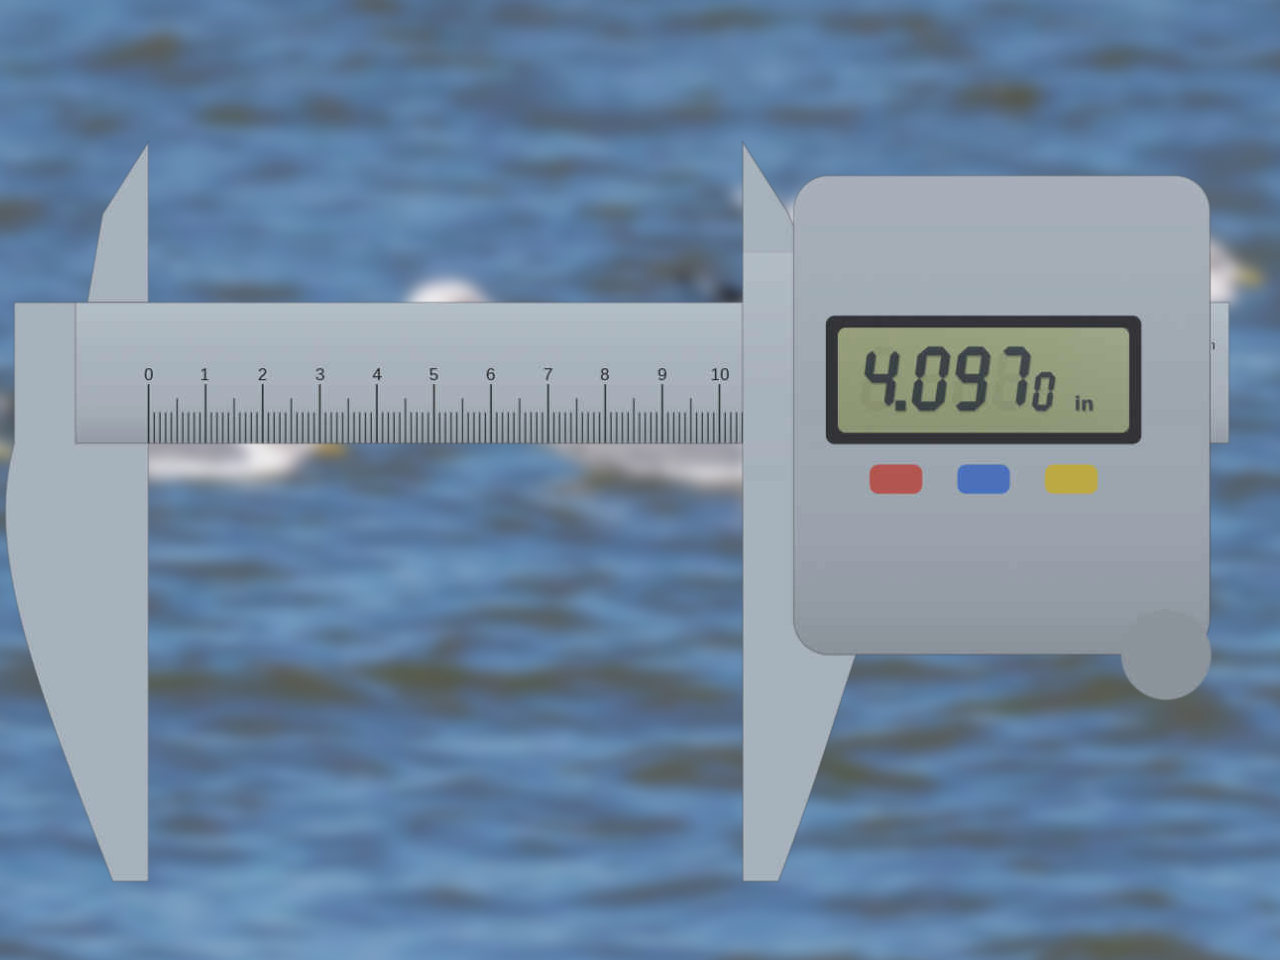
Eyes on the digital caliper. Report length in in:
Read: 4.0970 in
